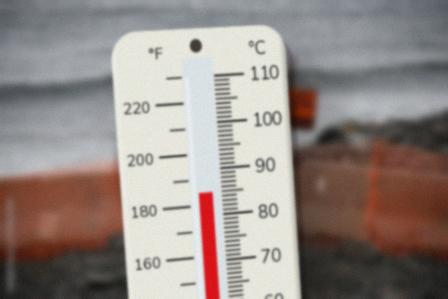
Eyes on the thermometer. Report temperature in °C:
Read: 85 °C
